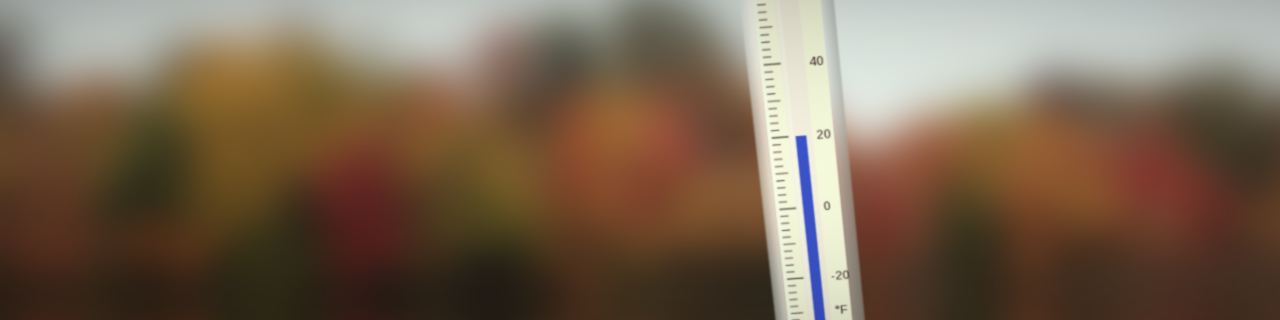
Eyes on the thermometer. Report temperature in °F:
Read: 20 °F
